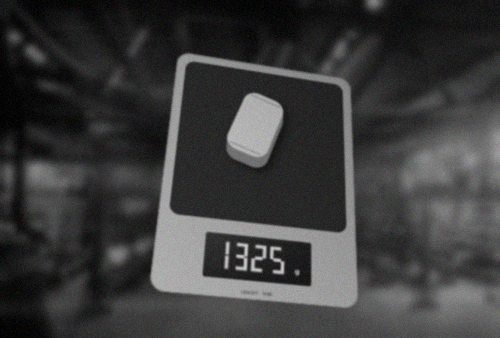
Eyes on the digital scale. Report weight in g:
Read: 1325 g
